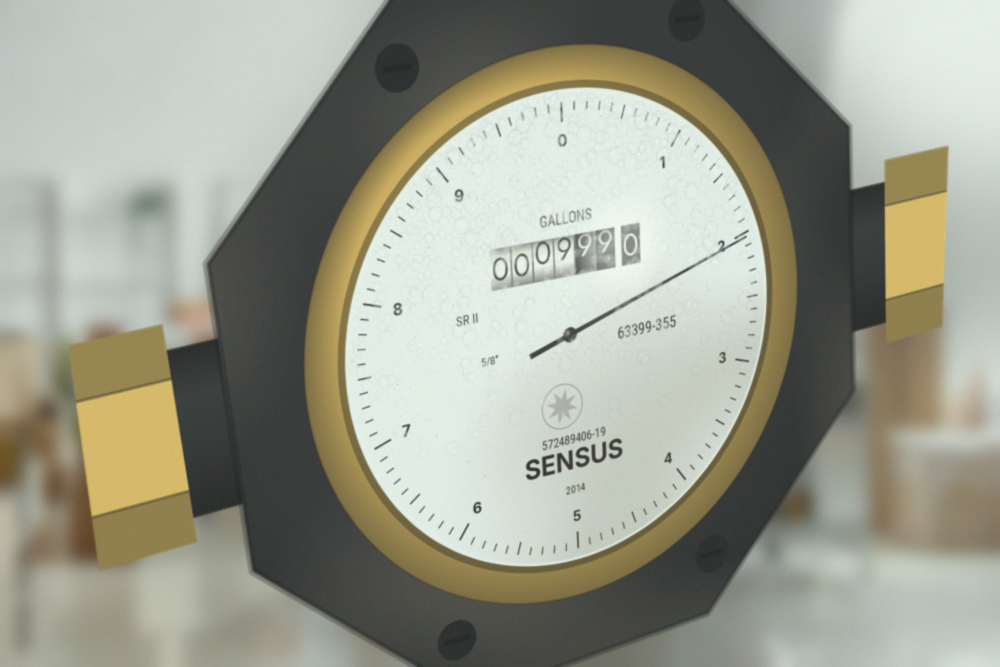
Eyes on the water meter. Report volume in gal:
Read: 9992.0 gal
